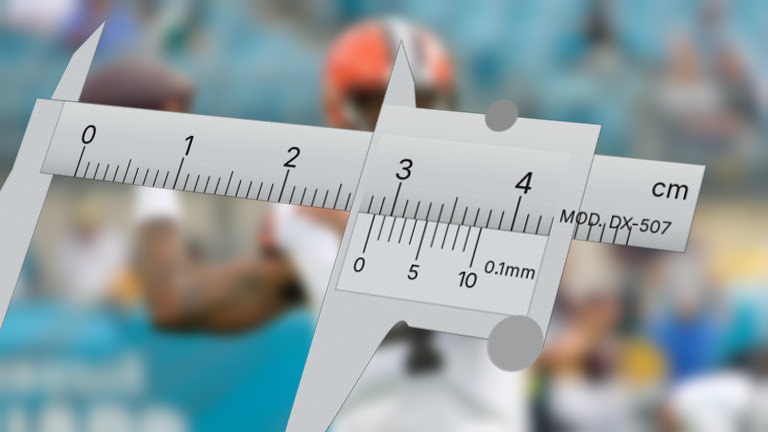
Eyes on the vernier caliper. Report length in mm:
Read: 28.6 mm
